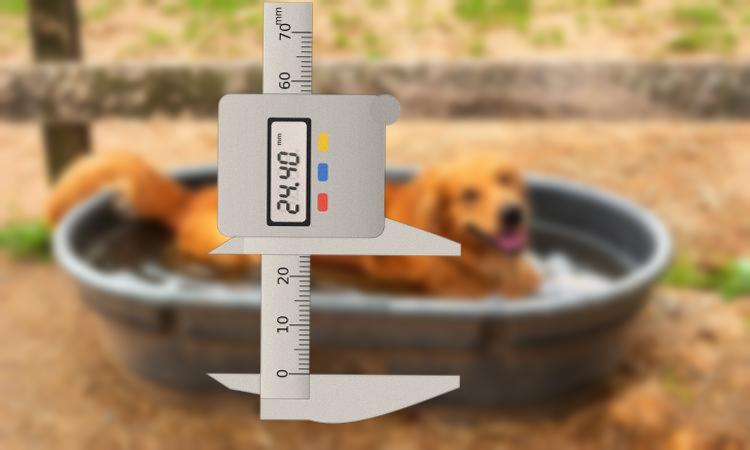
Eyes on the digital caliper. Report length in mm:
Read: 24.40 mm
